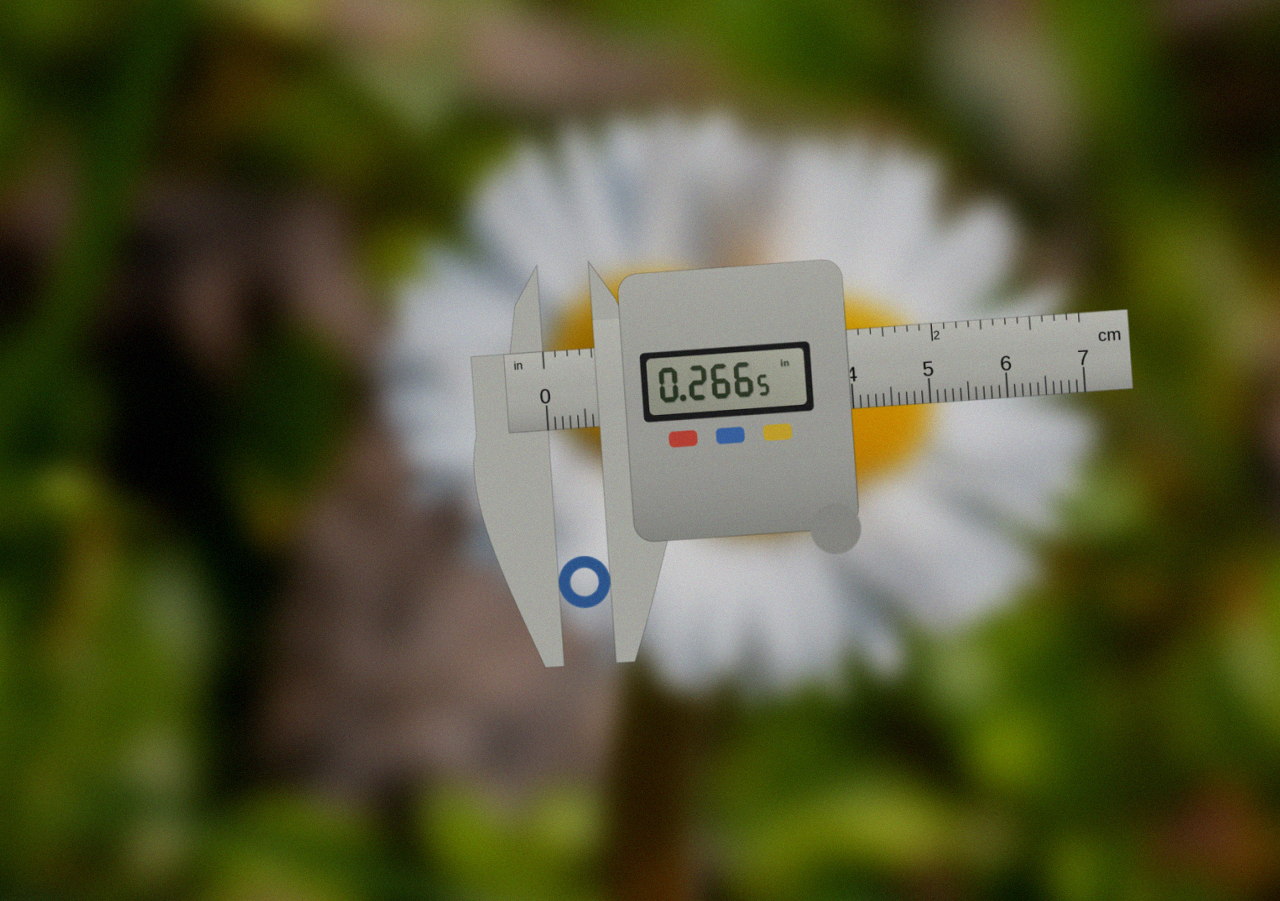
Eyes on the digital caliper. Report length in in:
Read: 0.2665 in
